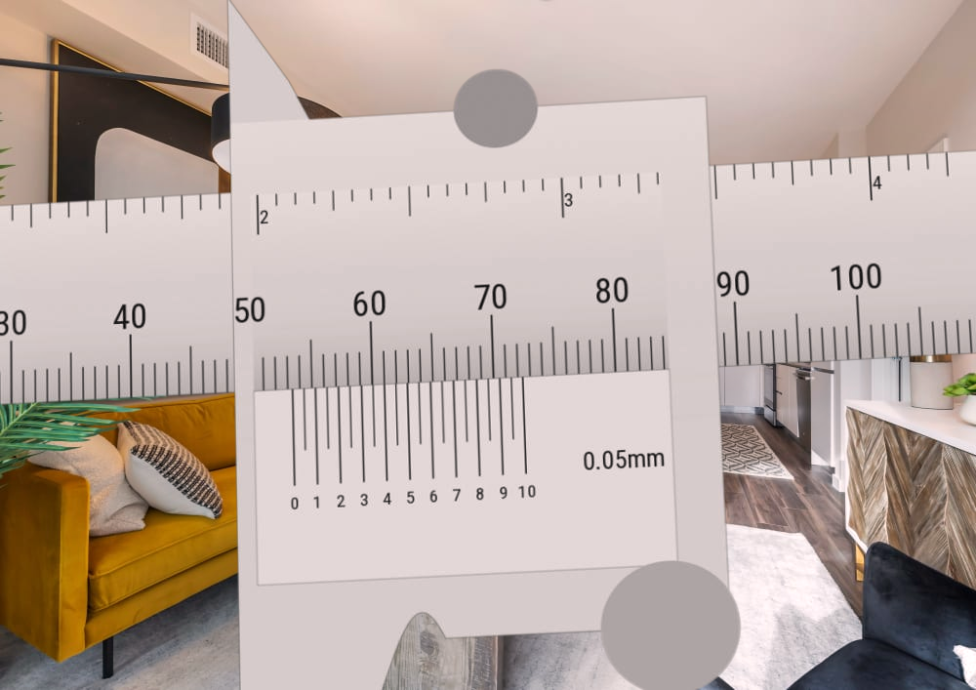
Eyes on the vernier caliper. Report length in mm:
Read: 53.4 mm
